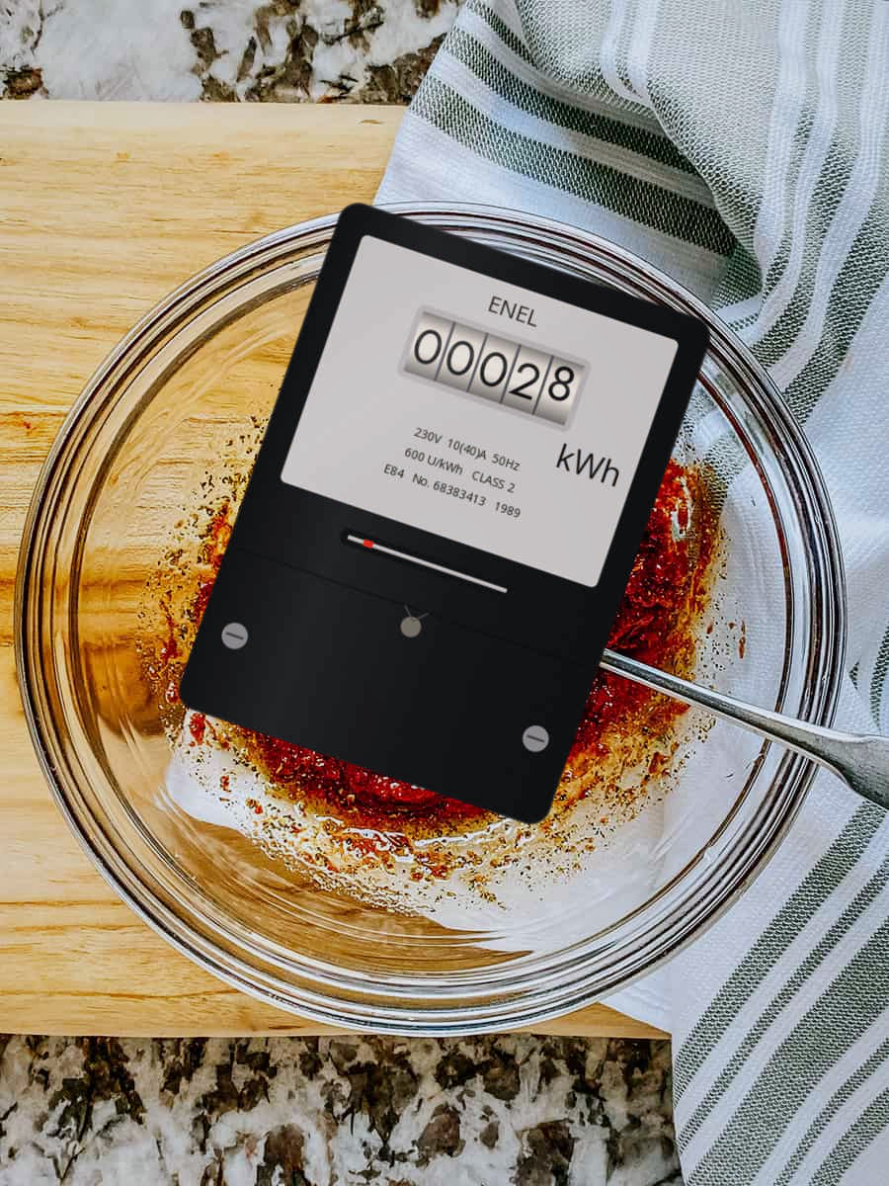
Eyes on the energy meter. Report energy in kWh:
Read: 28 kWh
